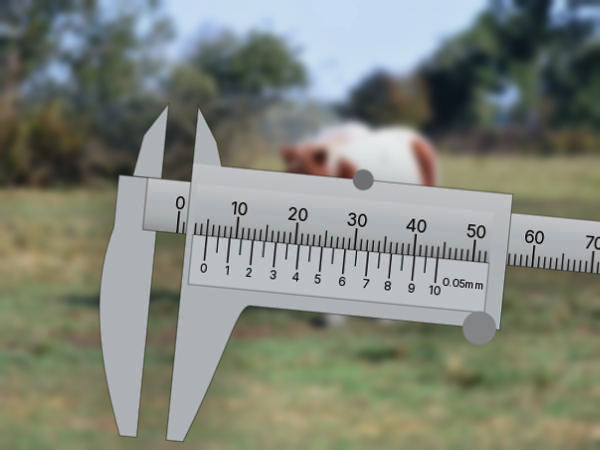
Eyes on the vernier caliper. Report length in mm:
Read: 5.0 mm
